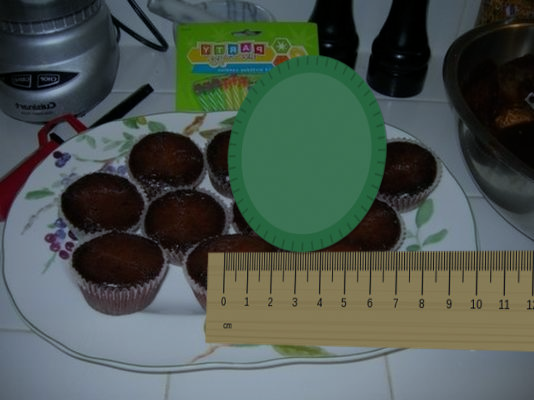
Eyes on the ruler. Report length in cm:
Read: 6.5 cm
